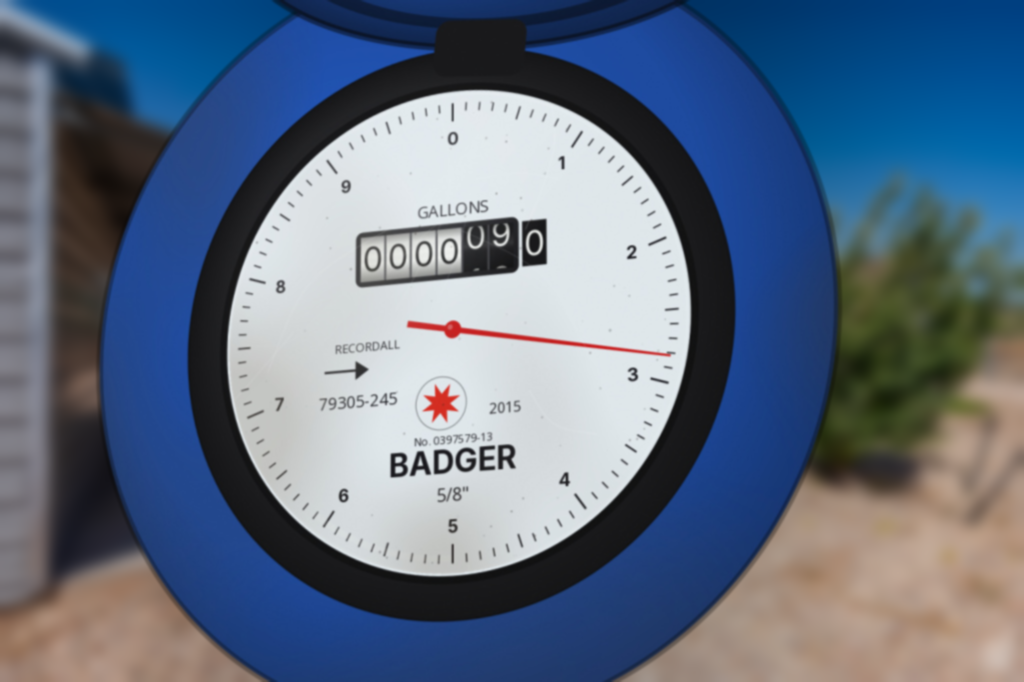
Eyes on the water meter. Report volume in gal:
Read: 92.8 gal
